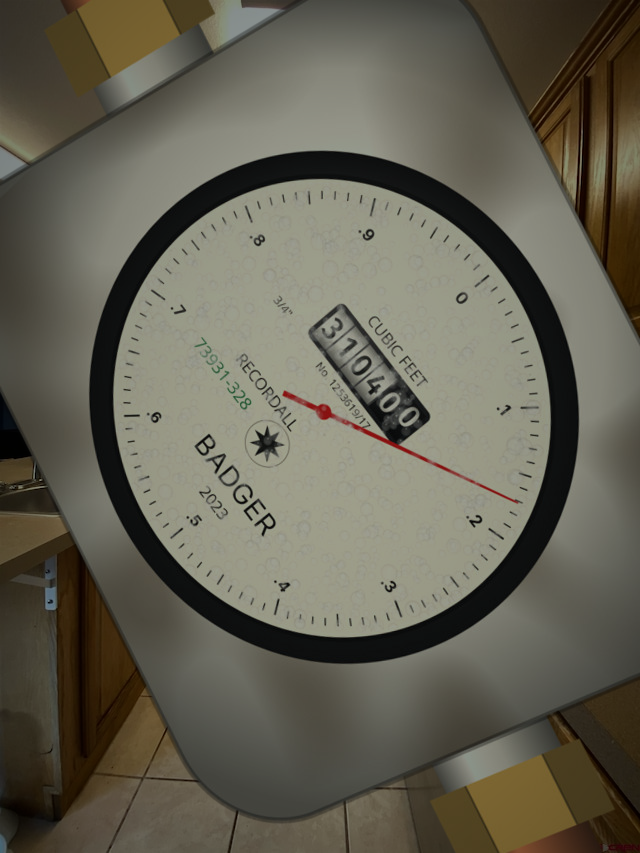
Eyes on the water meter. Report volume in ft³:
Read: 310400.17 ft³
